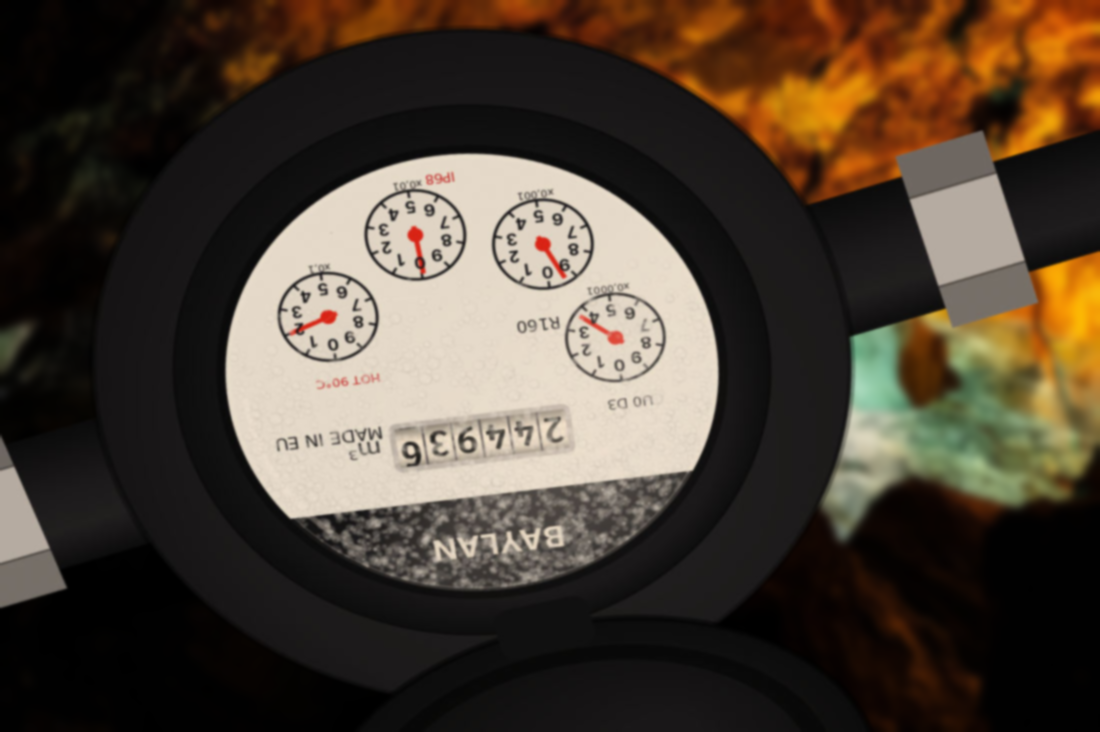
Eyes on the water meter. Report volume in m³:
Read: 244936.1993 m³
